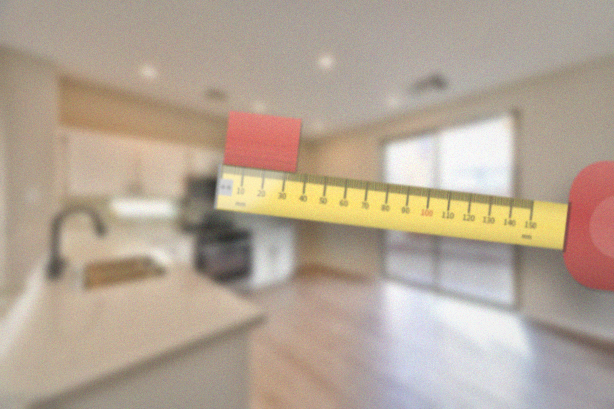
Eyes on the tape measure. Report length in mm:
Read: 35 mm
